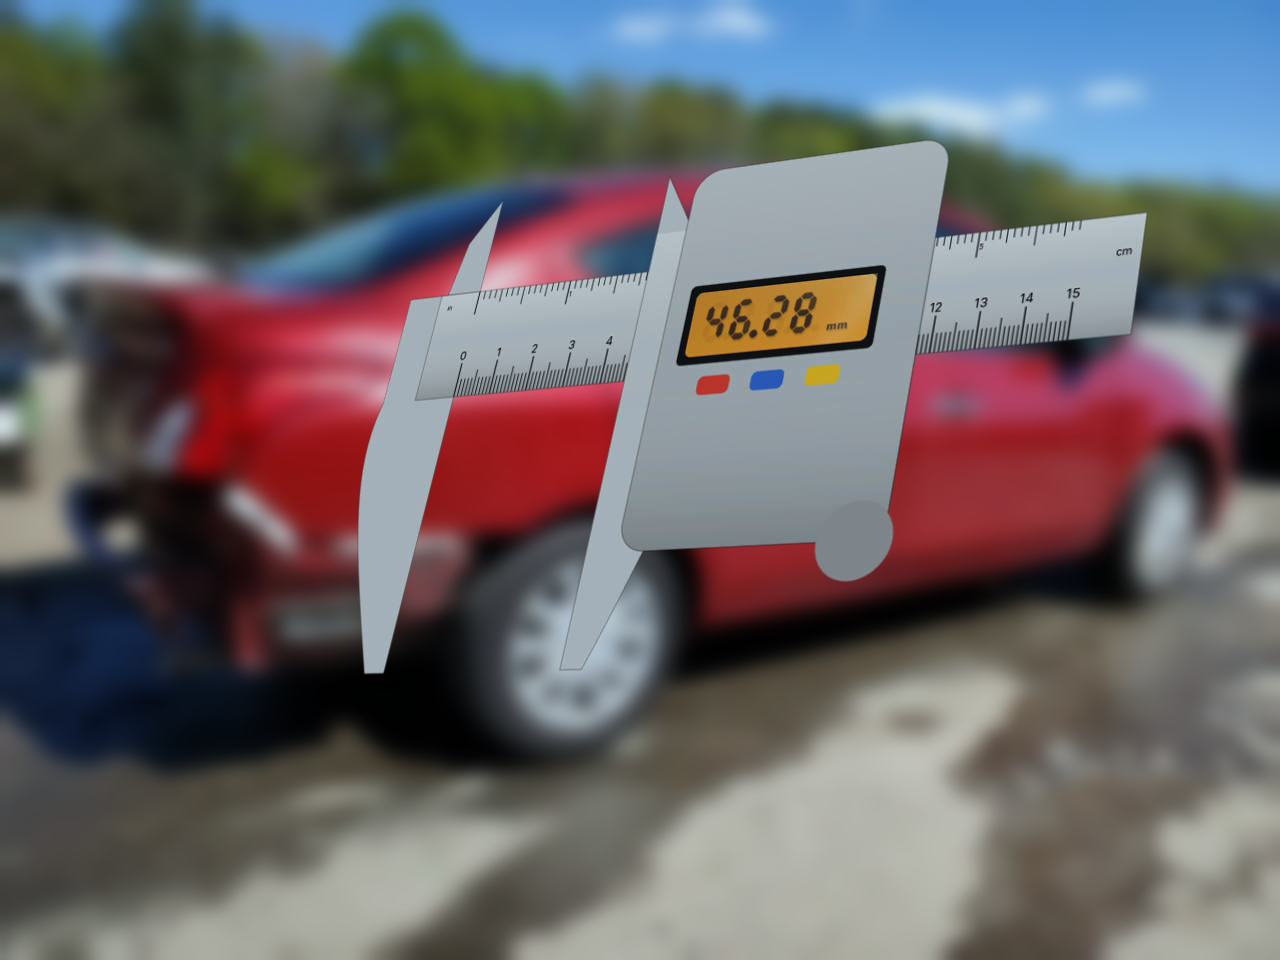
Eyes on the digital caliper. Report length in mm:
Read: 46.28 mm
